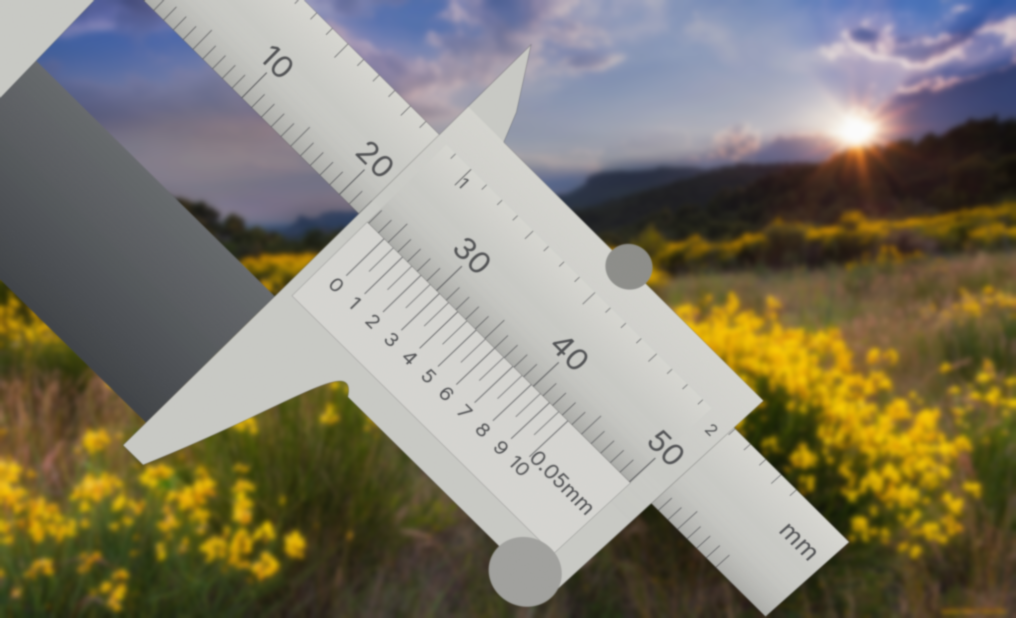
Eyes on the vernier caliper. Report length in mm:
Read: 24.6 mm
